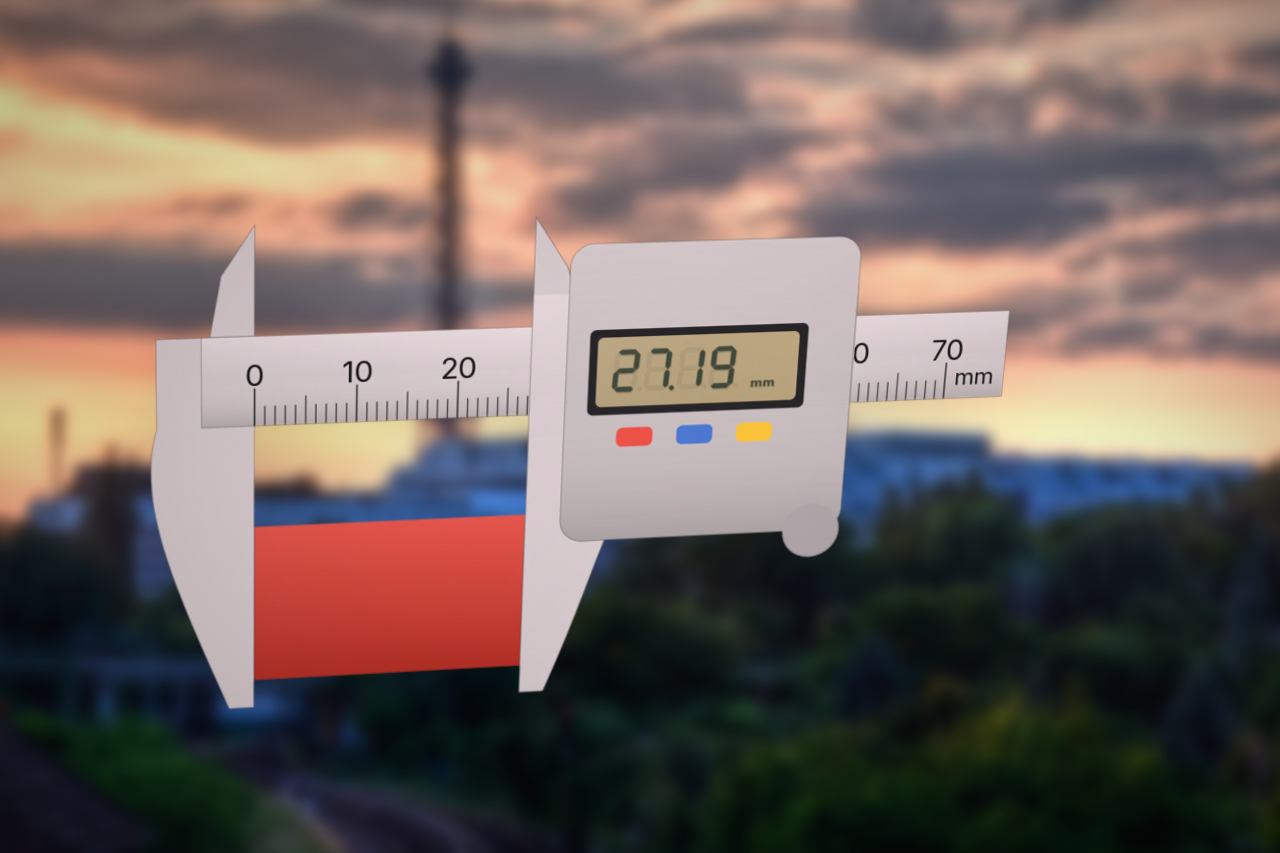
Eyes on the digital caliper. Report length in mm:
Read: 27.19 mm
